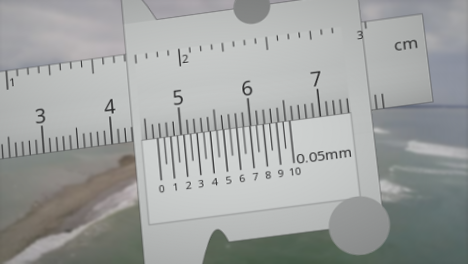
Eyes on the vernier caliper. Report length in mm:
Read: 46.6 mm
